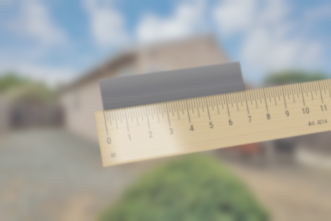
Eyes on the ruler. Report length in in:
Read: 7 in
